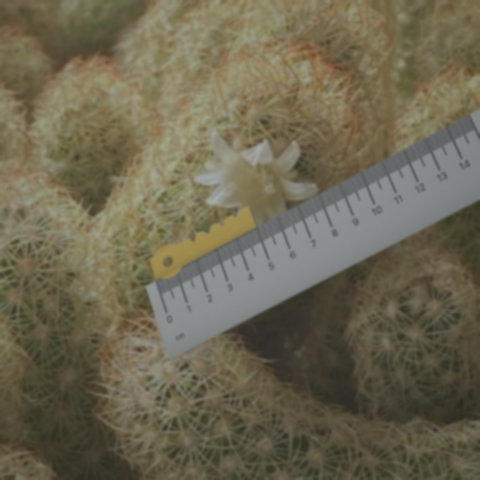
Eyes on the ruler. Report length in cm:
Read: 5 cm
